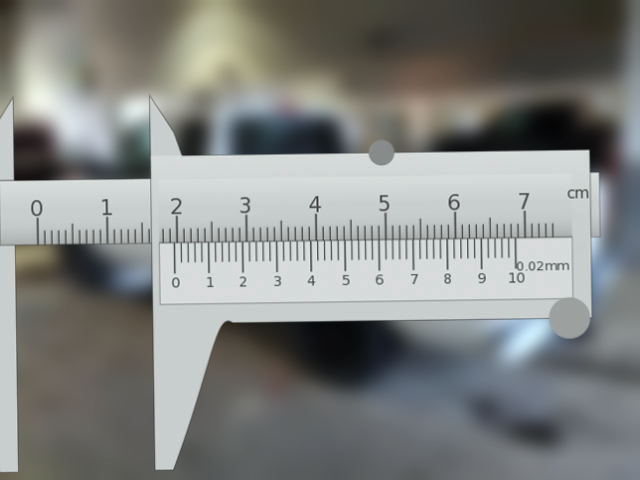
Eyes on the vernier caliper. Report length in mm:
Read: 19.6 mm
